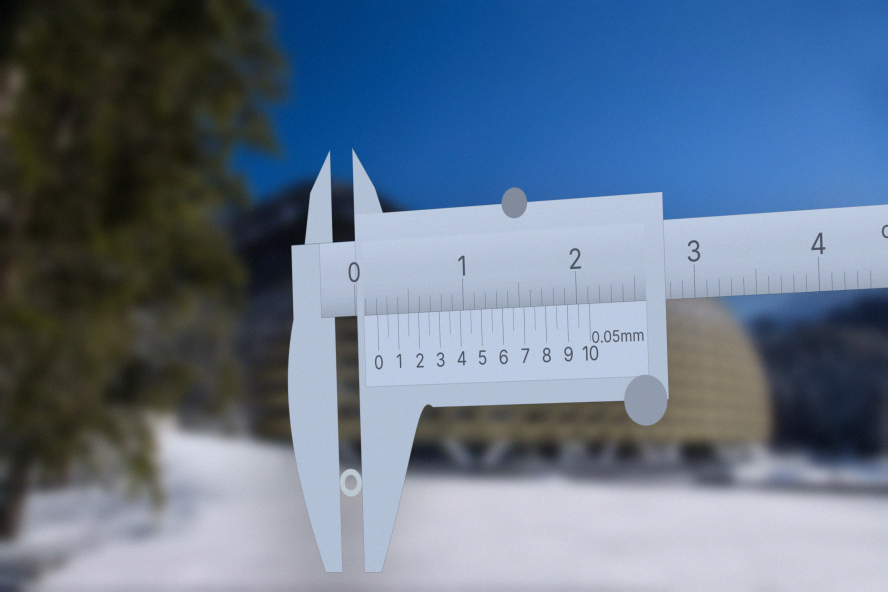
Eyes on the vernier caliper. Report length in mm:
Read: 2.1 mm
